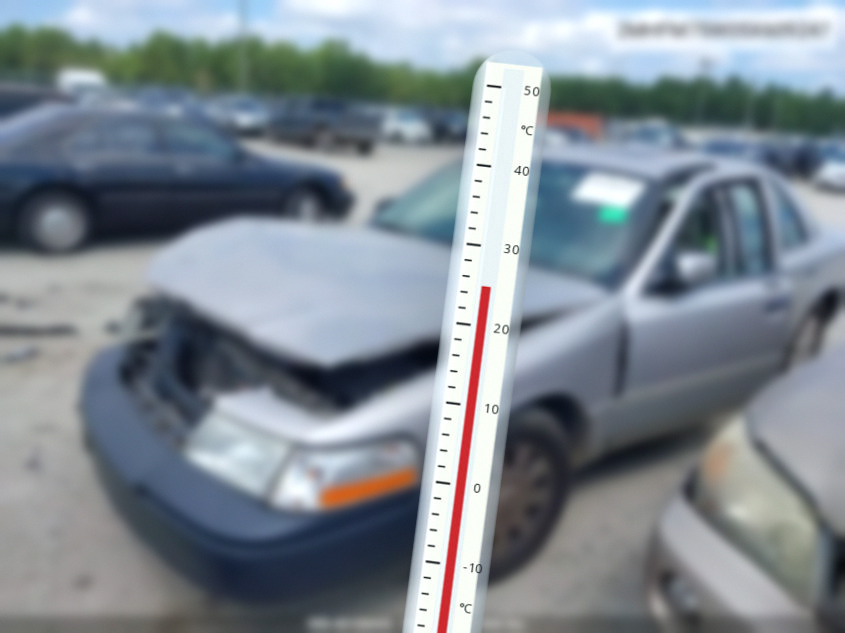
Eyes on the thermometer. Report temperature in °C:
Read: 25 °C
